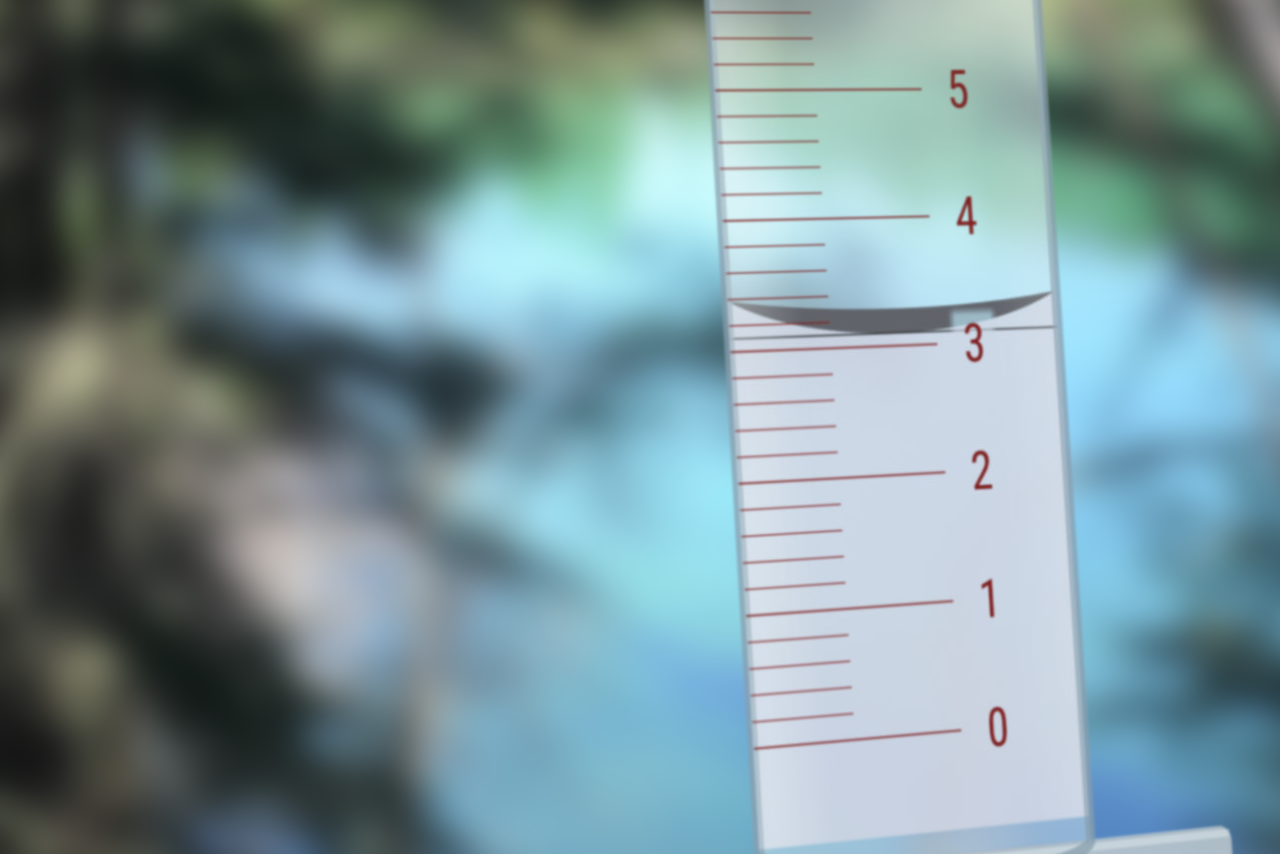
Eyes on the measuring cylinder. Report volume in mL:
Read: 3.1 mL
